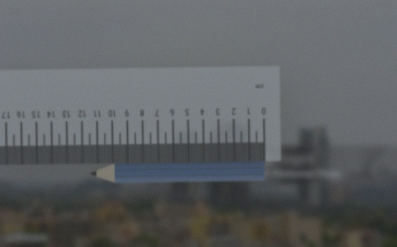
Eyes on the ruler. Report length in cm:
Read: 11.5 cm
